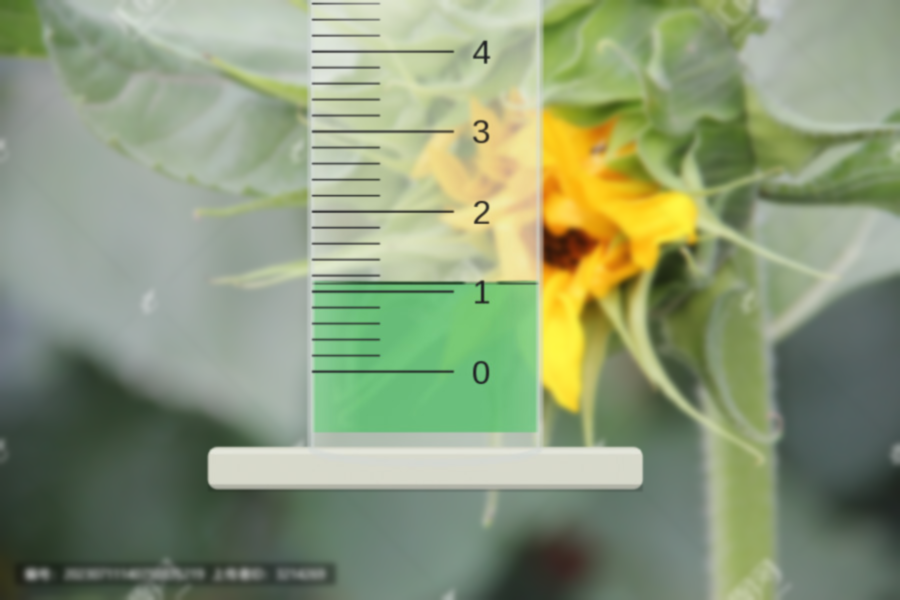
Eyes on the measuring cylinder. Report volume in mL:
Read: 1.1 mL
